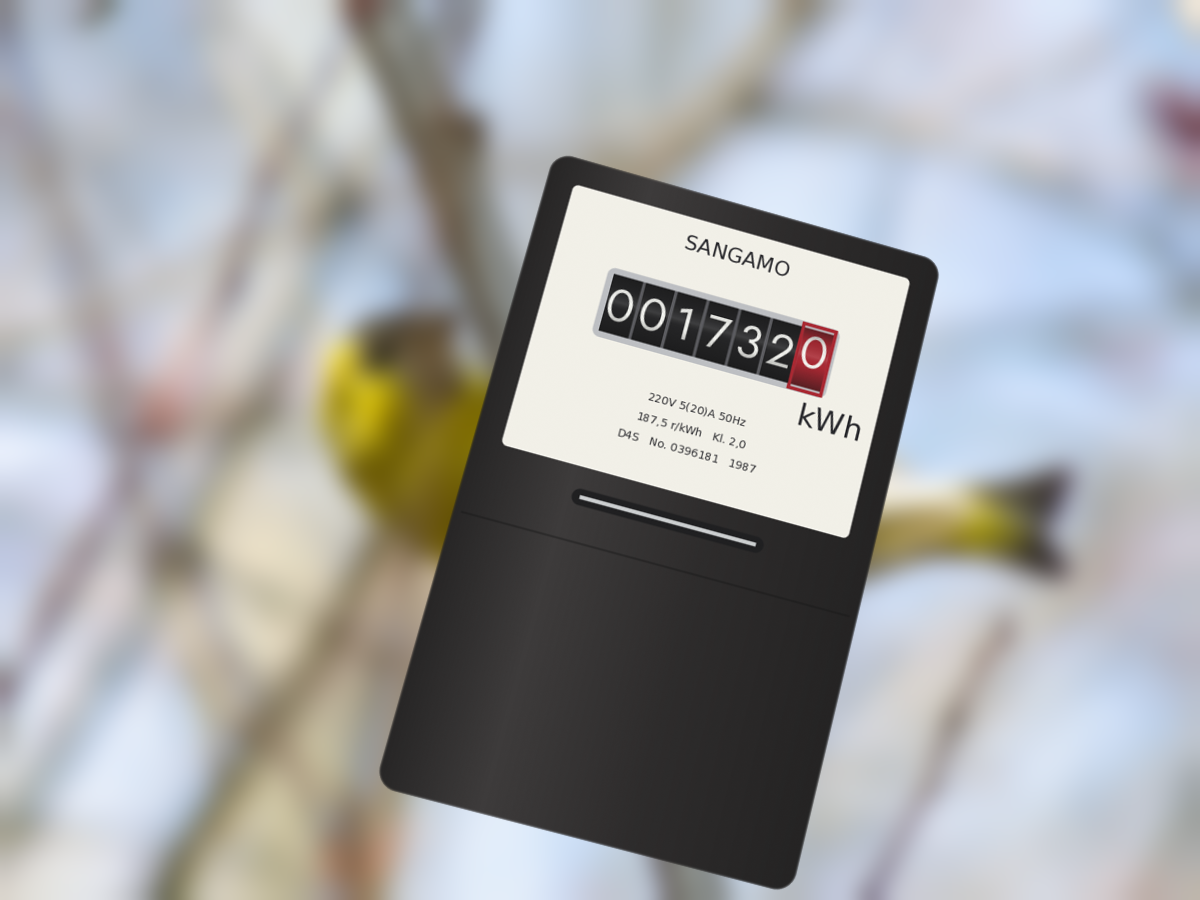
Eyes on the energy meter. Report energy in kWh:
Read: 1732.0 kWh
